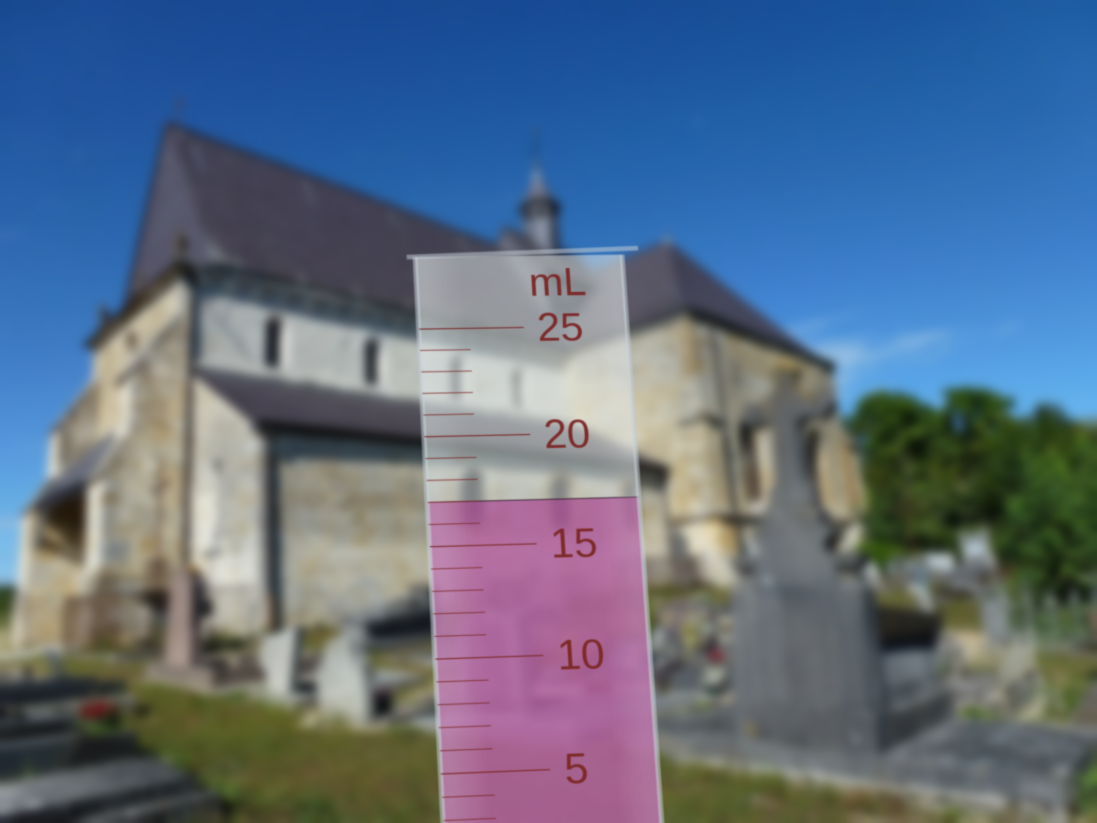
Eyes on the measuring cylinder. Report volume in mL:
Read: 17 mL
